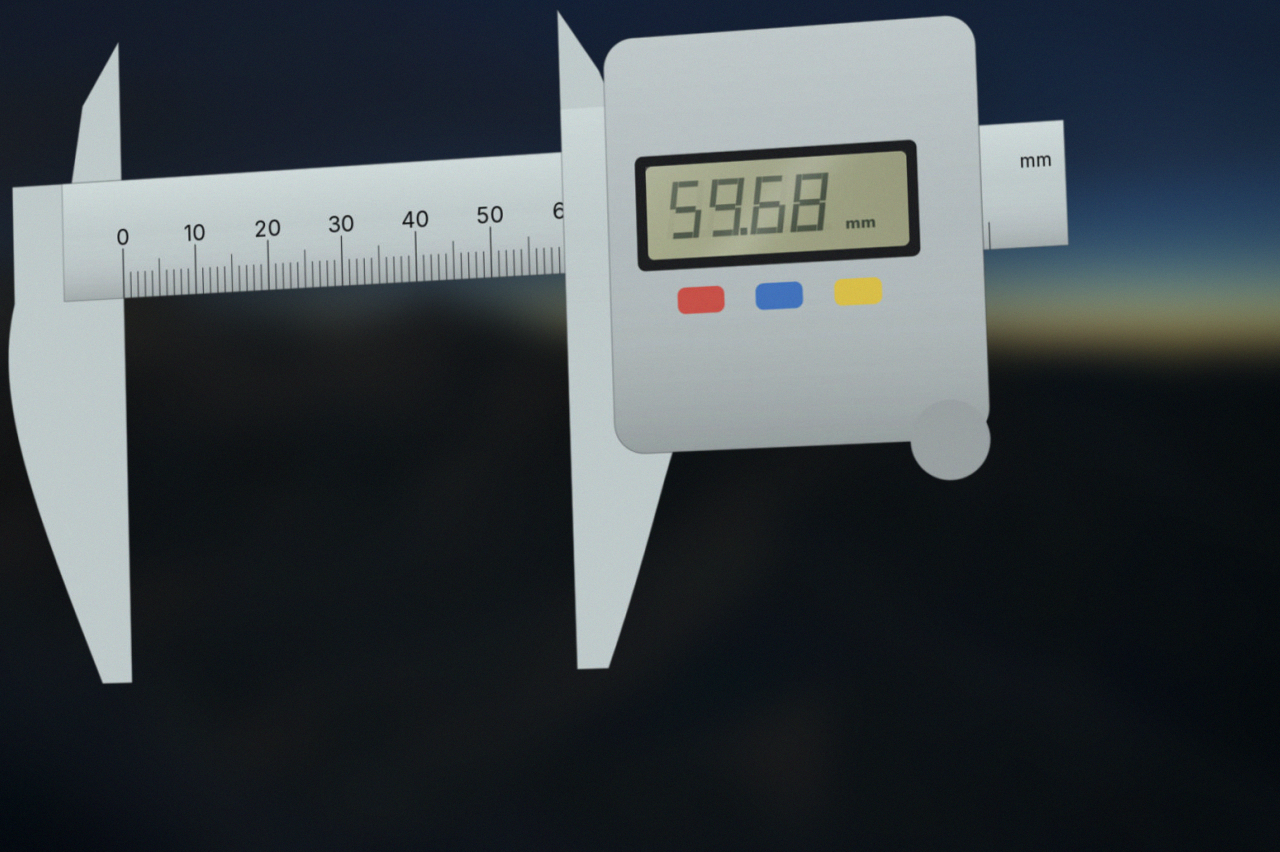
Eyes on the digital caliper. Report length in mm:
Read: 59.68 mm
